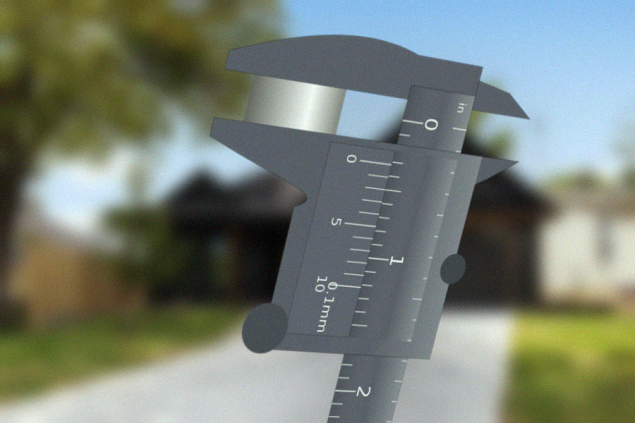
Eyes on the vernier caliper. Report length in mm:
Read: 3.2 mm
